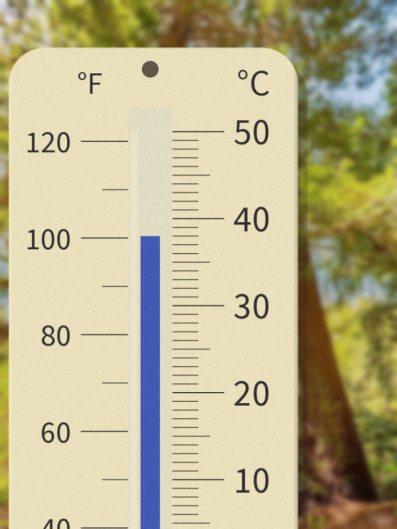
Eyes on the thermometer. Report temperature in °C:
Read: 38 °C
